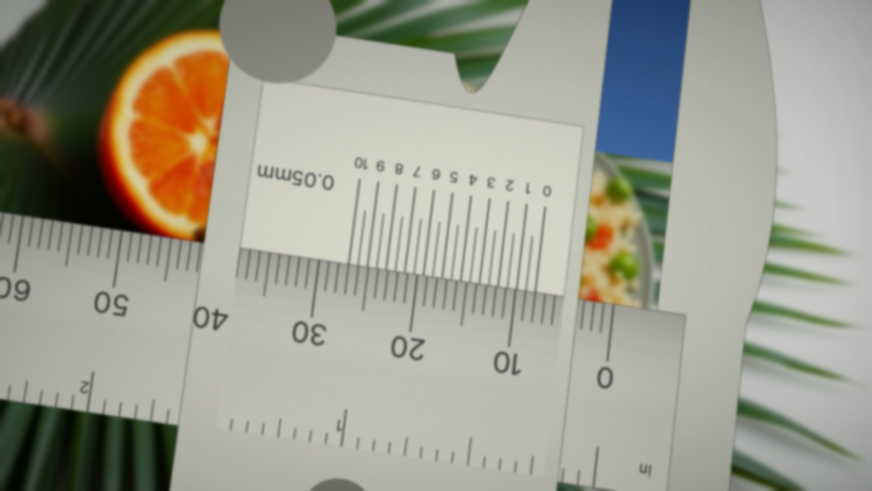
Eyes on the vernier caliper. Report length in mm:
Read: 8.0 mm
